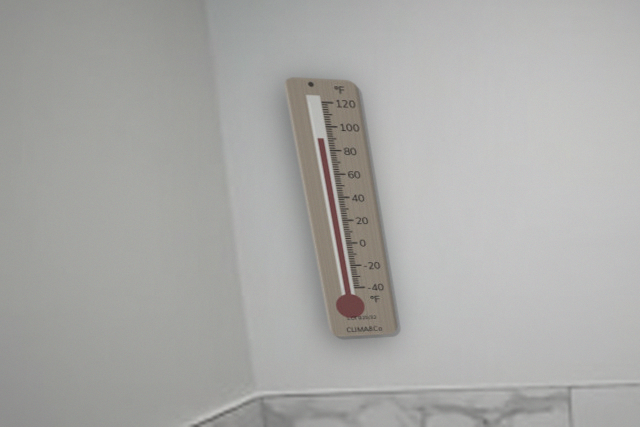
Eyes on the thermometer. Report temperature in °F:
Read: 90 °F
